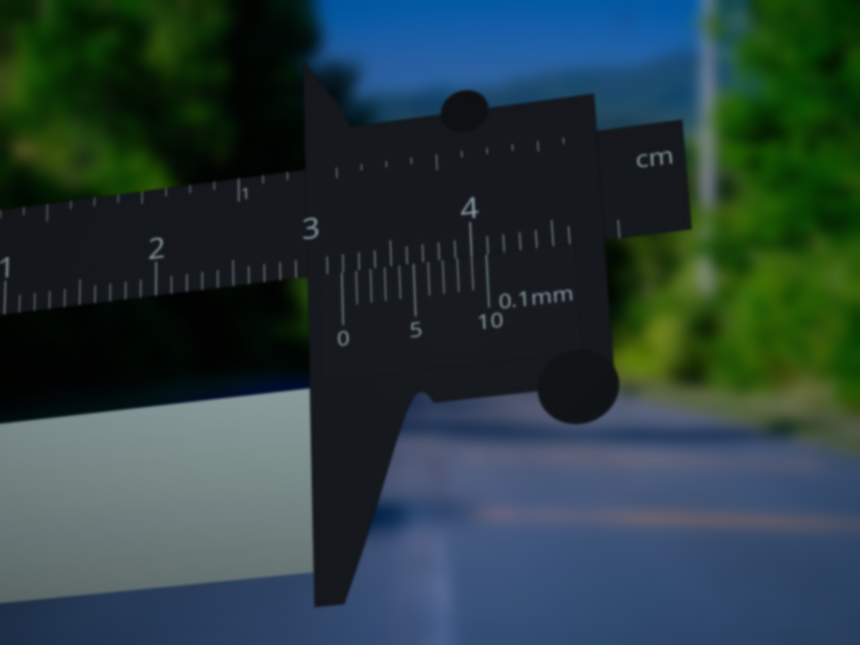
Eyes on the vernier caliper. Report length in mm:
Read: 31.9 mm
